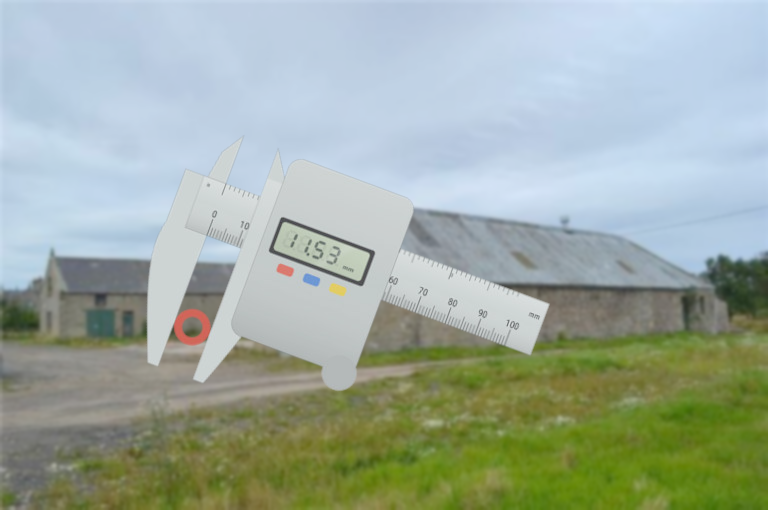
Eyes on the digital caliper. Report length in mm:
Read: 11.53 mm
